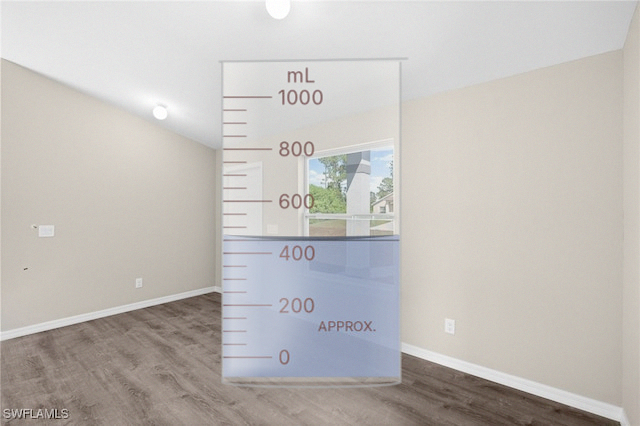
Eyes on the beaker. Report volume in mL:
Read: 450 mL
